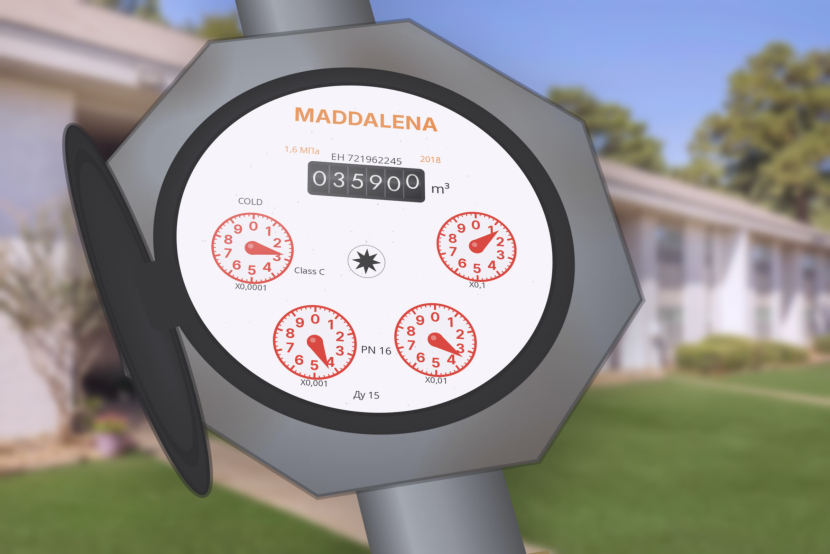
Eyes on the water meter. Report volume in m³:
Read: 35900.1342 m³
